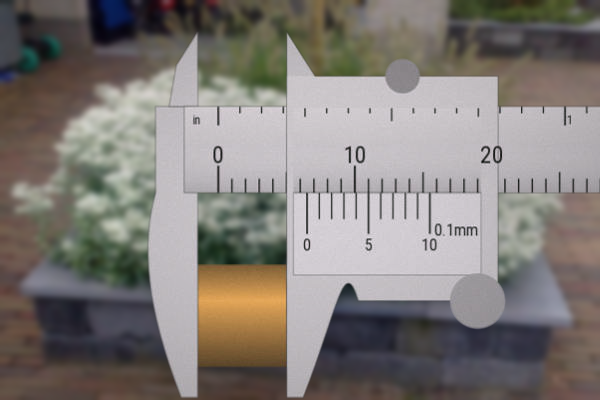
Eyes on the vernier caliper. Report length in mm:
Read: 6.5 mm
